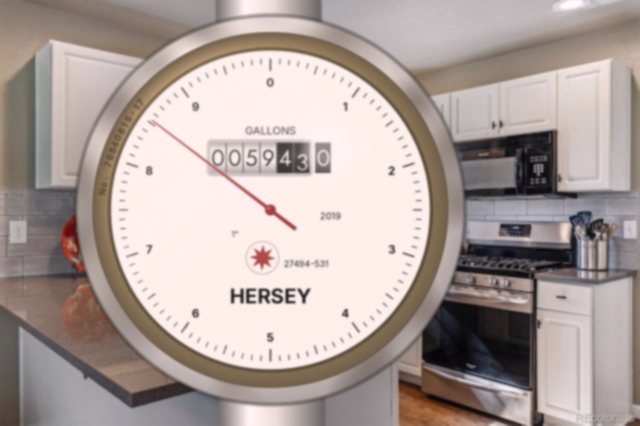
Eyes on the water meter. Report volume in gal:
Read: 59428.5 gal
